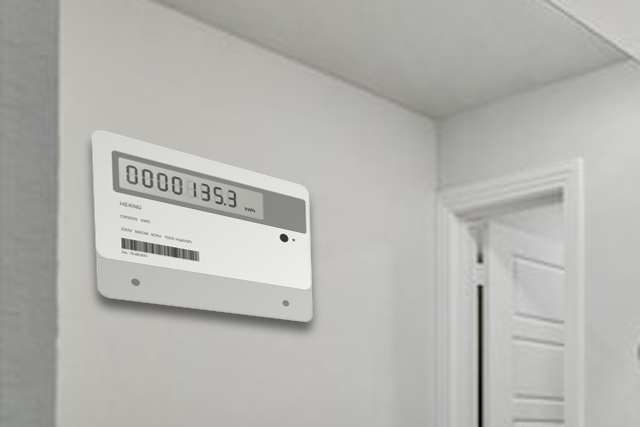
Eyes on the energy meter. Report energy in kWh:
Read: 135.3 kWh
